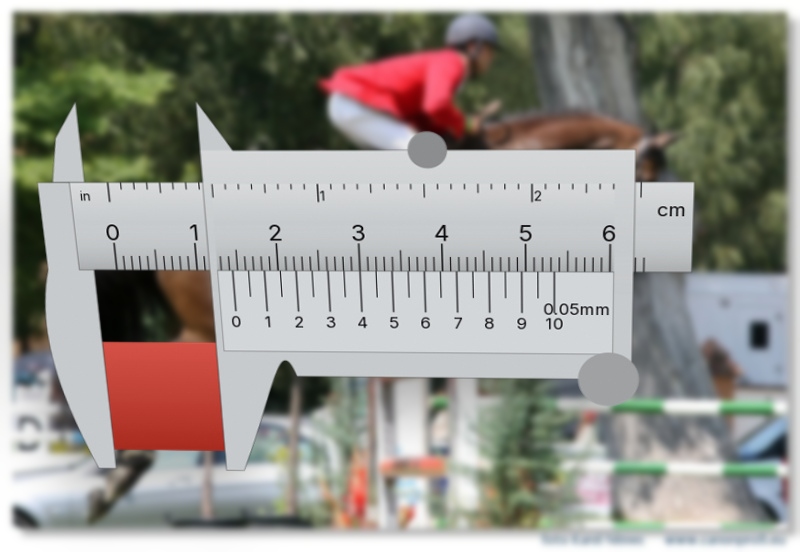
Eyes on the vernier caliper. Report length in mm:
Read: 14.4 mm
